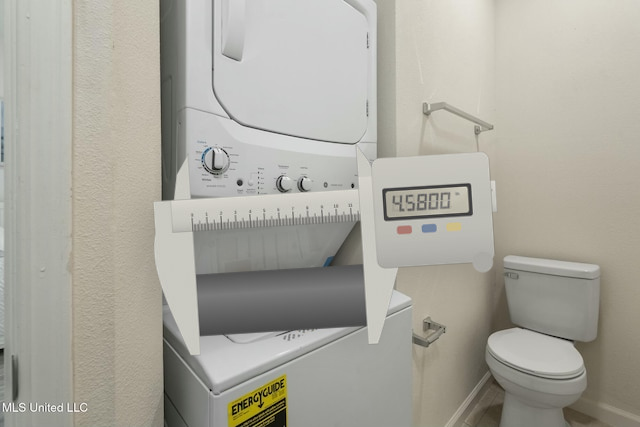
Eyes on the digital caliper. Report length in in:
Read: 4.5800 in
